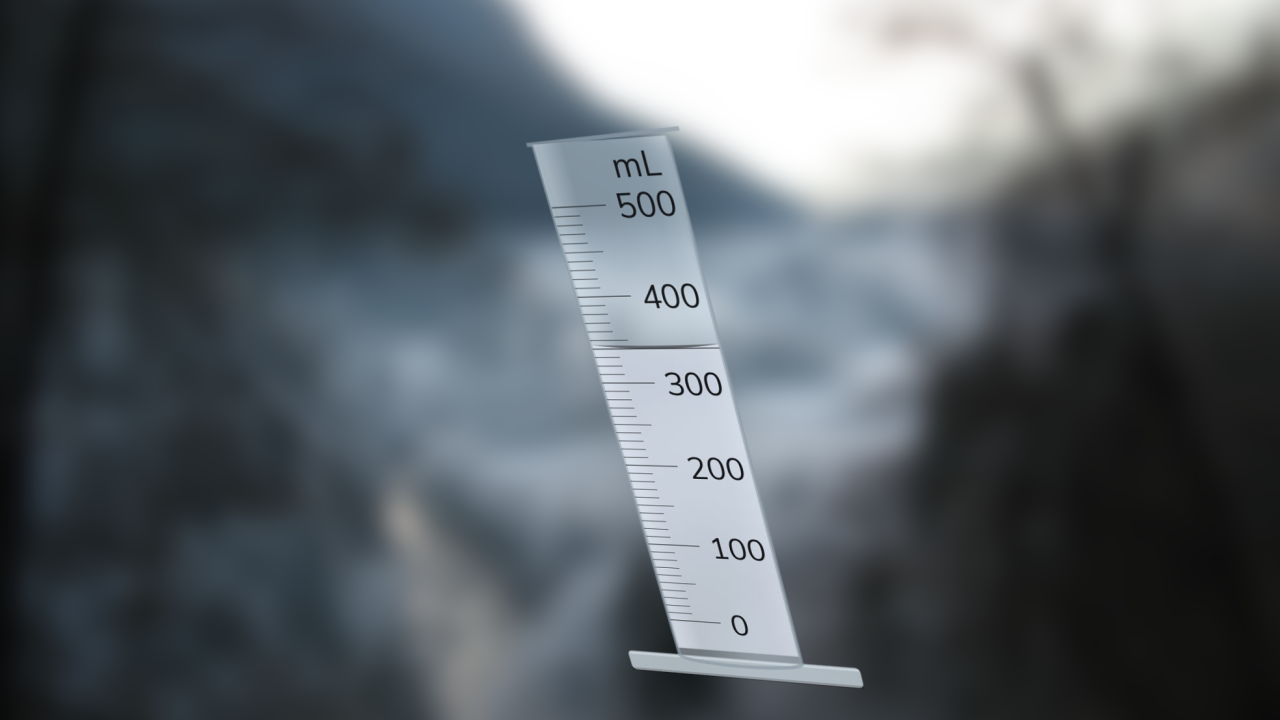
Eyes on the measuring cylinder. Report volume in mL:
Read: 340 mL
